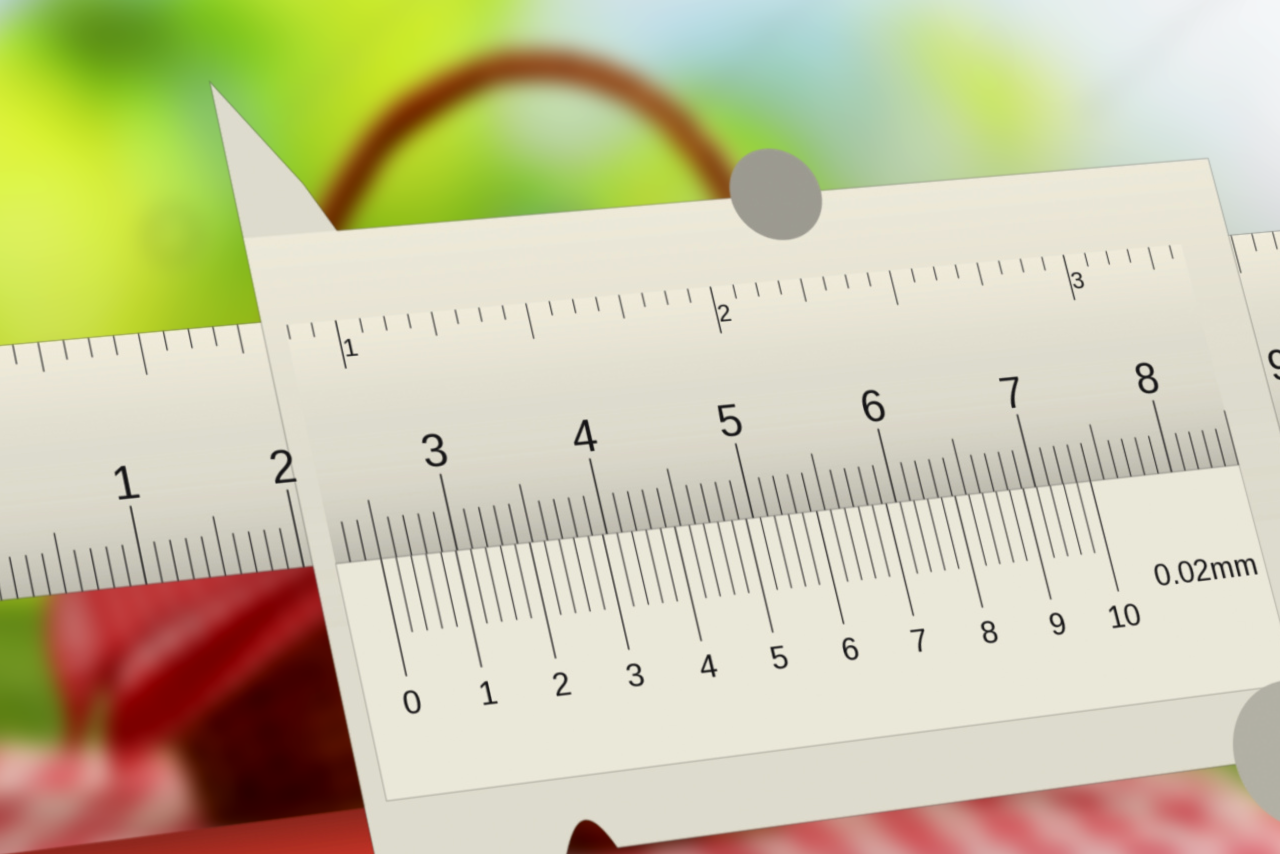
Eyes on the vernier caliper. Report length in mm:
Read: 25.0 mm
